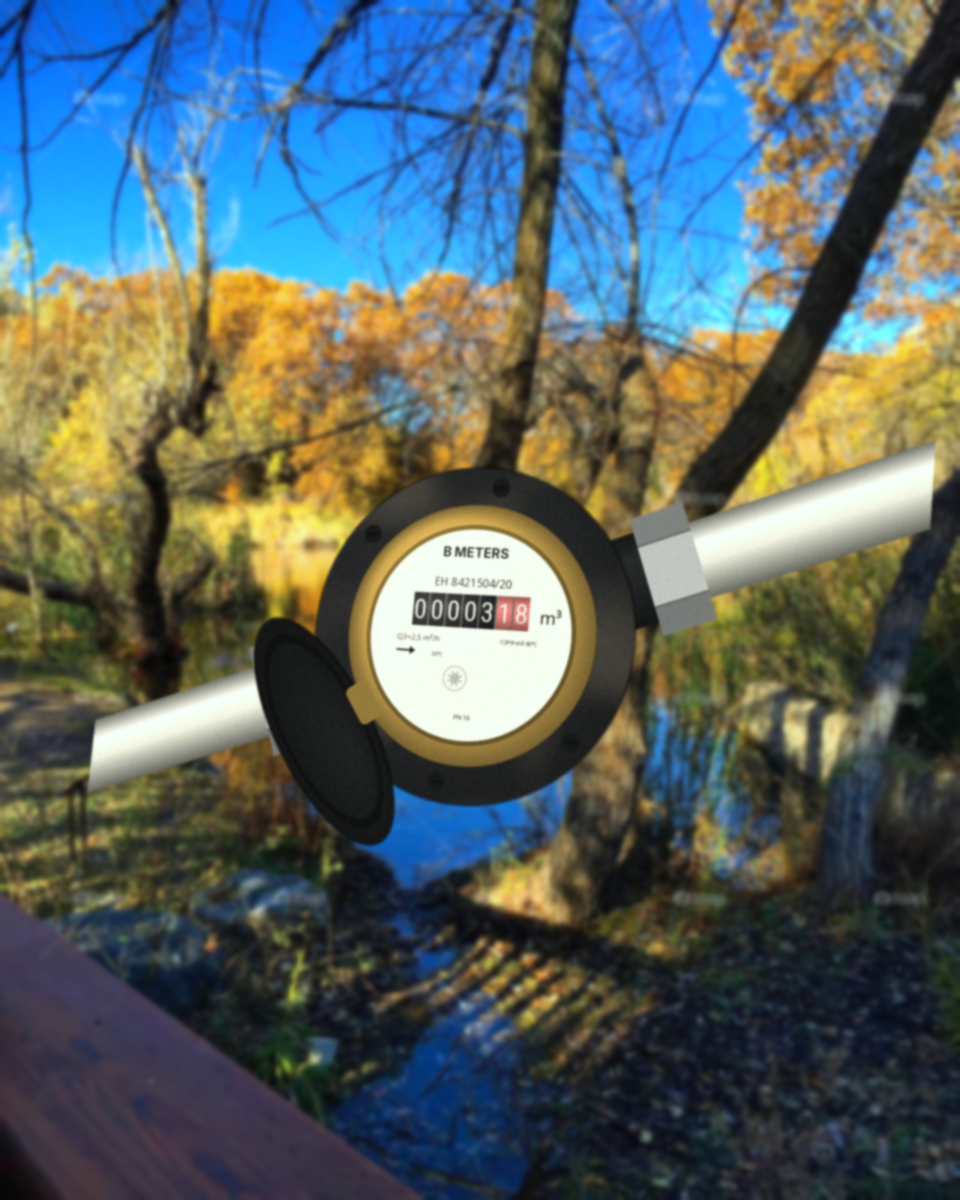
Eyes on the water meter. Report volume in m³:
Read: 3.18 m³
